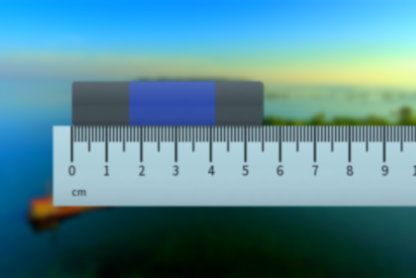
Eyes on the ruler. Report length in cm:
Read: 5.5 cm
